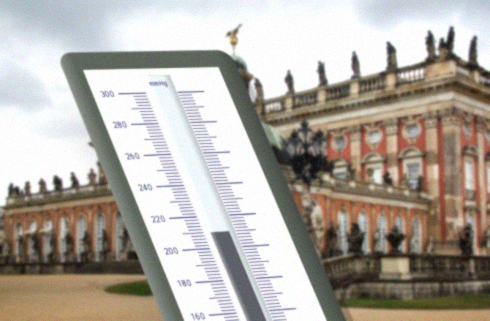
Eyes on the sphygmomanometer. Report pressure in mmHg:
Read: 210 mmHg
